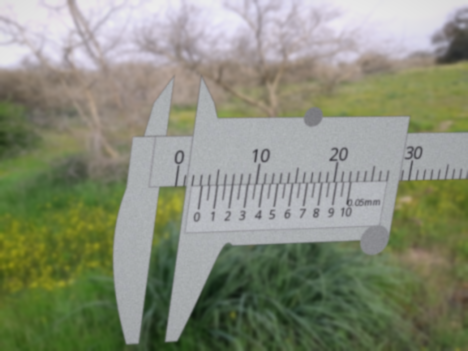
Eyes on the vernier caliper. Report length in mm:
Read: 3.2 mm
